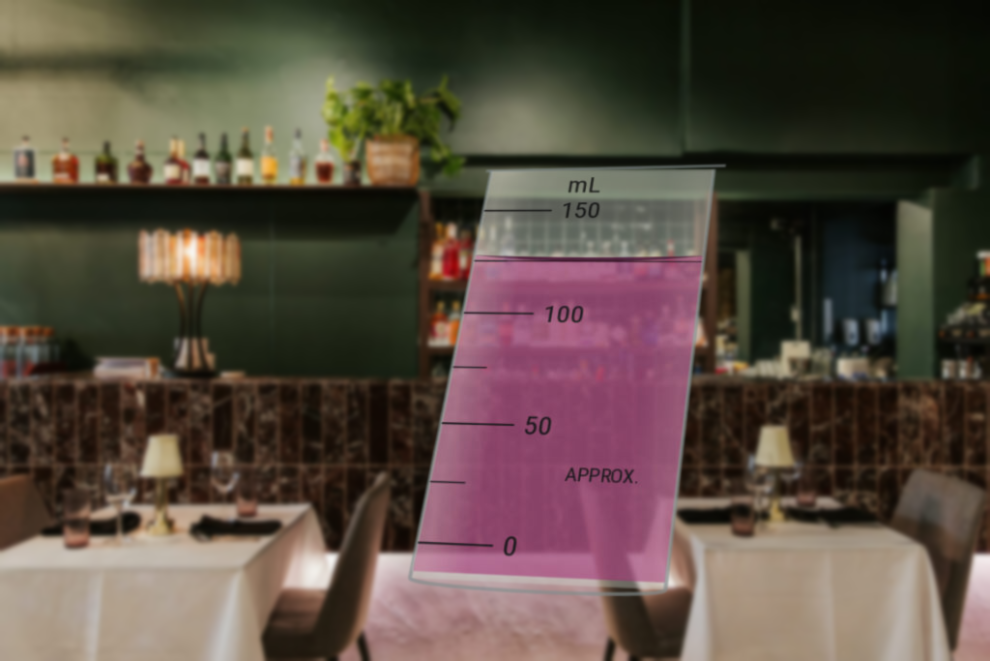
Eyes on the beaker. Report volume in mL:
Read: 125 mL
